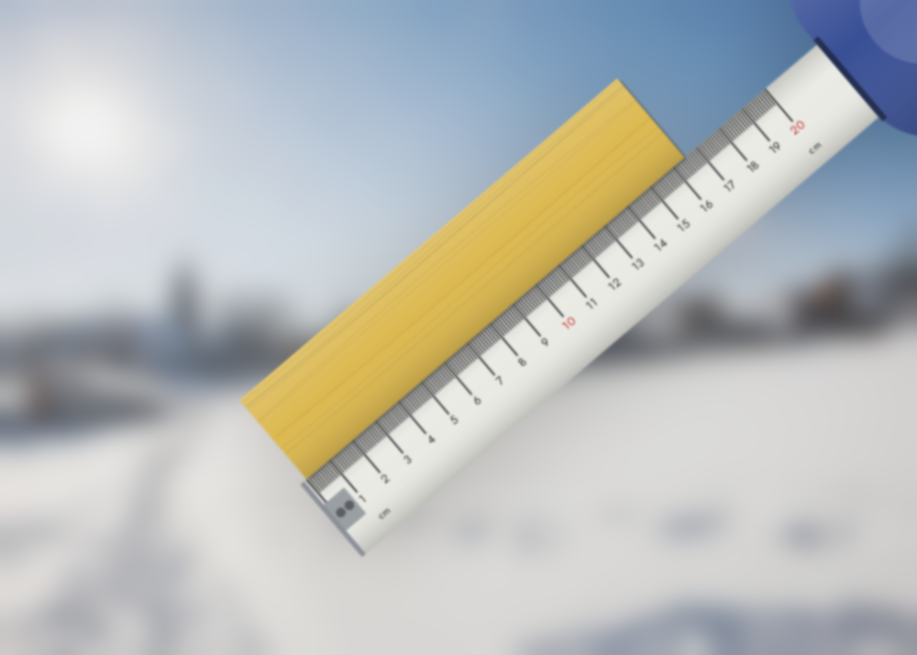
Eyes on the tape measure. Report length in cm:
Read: 16.5 cm
